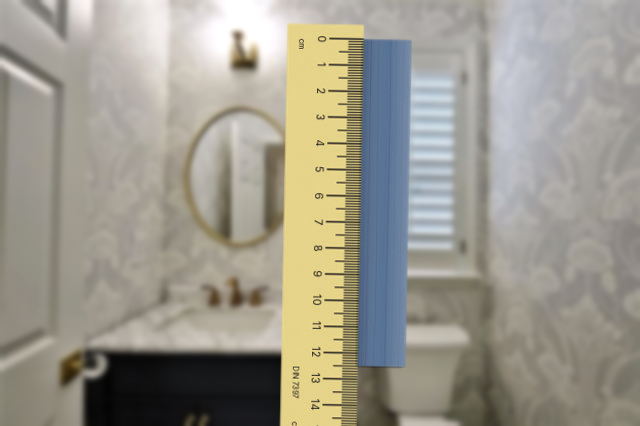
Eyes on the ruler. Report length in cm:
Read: 12.5 cm
